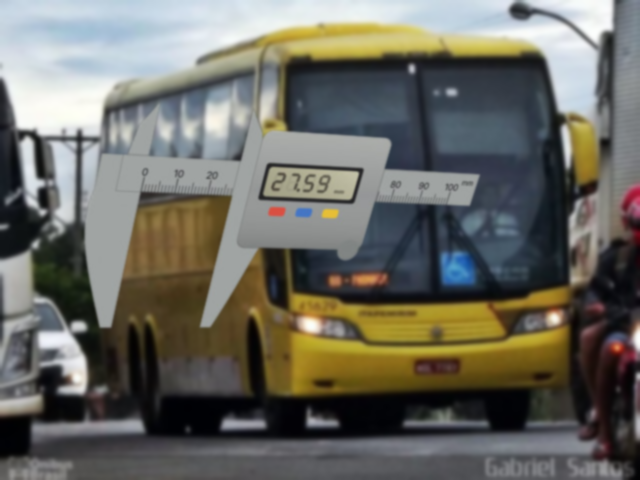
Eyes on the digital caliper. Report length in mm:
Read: 27.59 mm
